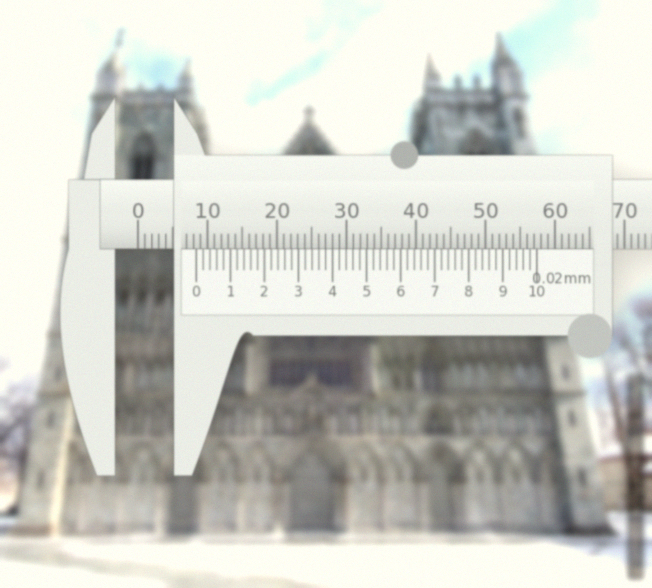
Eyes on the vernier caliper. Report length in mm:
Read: 8.4 mm
